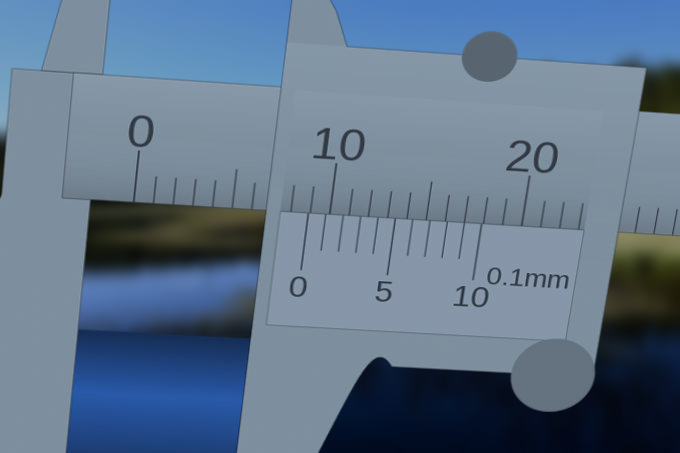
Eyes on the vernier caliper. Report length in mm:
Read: 8.9 mm
